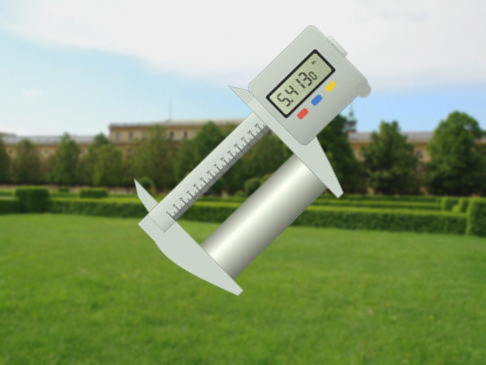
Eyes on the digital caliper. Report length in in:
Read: 5.4130 in
